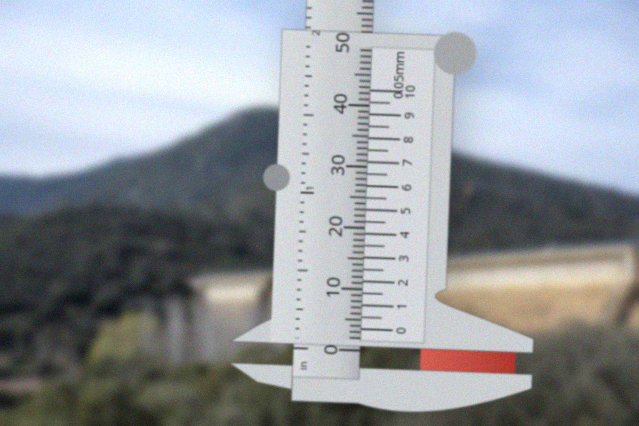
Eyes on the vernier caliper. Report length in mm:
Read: 3.5 mm
